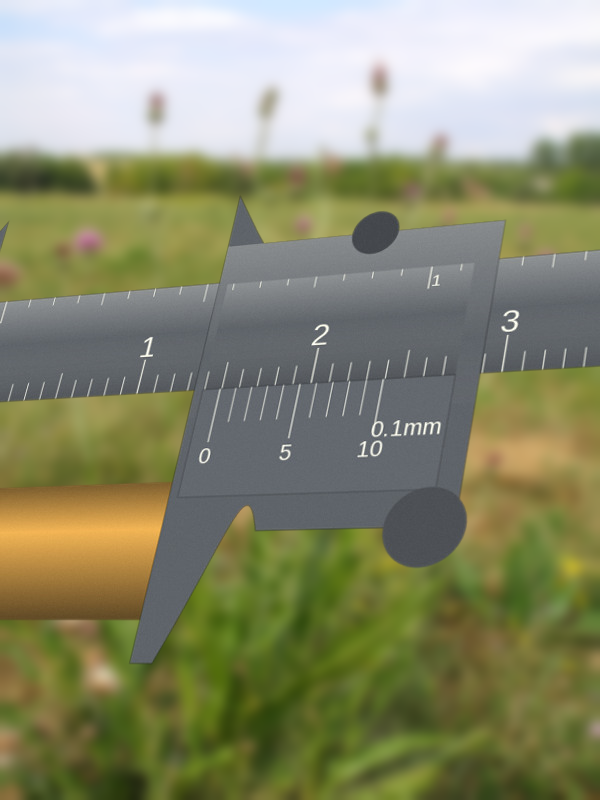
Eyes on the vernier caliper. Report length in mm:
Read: 14.9 mm
